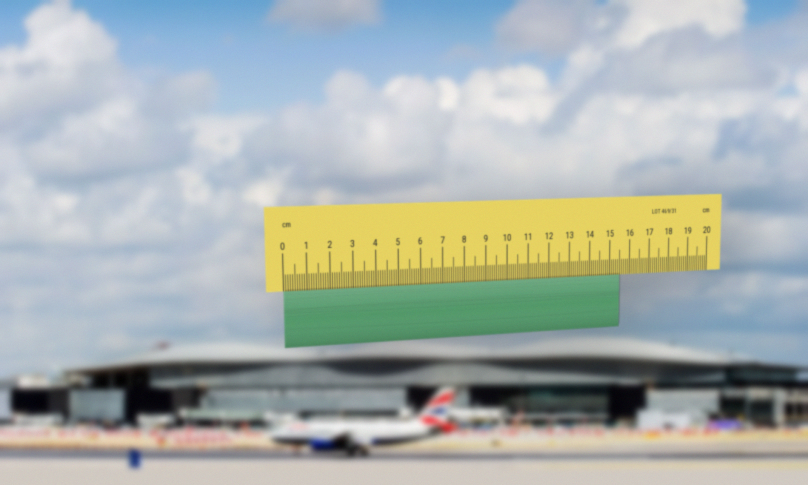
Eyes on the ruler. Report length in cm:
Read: 15.5 cm
